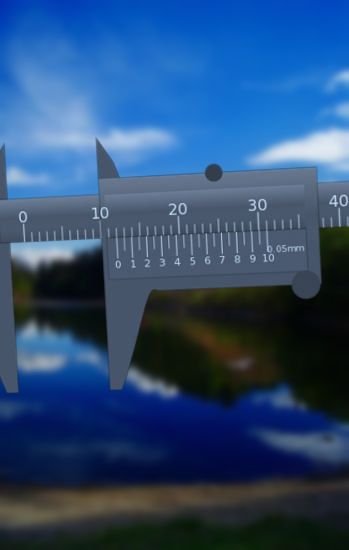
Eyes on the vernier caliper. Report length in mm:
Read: 12.0 mm
